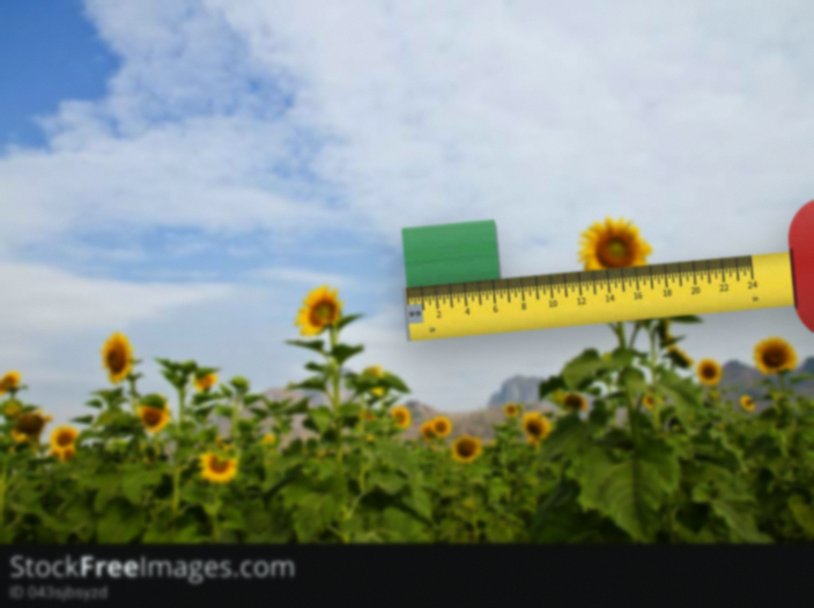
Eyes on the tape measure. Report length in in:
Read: 6.5 in
